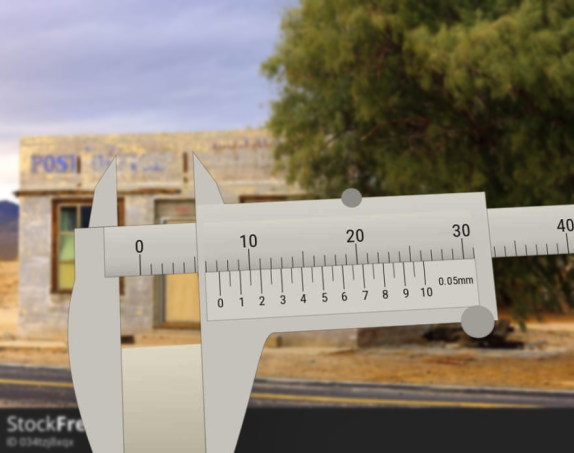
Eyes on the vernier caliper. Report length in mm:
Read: 7.2 mm
